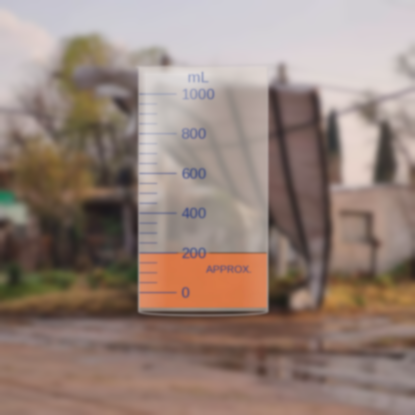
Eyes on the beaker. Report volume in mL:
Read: 200 mL
